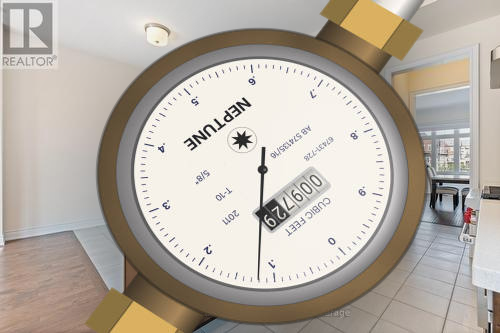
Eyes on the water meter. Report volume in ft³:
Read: 9729.12 ft³
